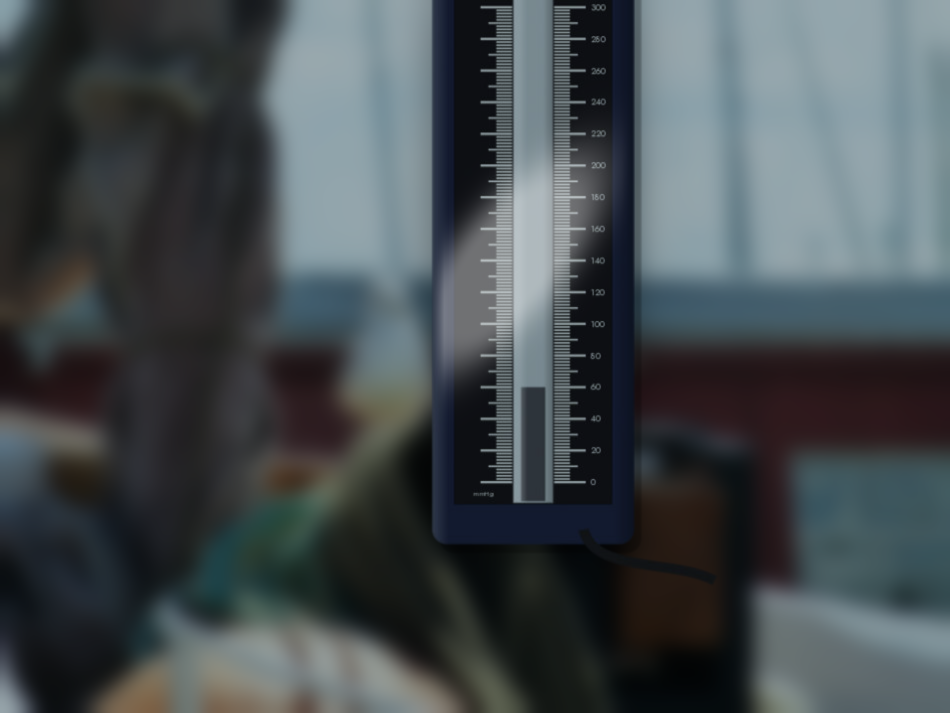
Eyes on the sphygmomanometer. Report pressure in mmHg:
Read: 60 mmHg
